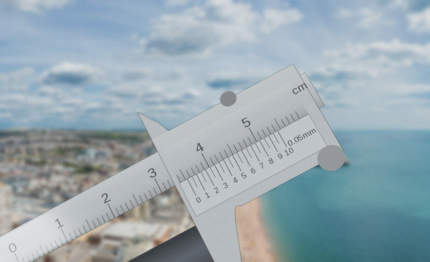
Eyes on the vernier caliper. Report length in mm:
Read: 35.4 mm
